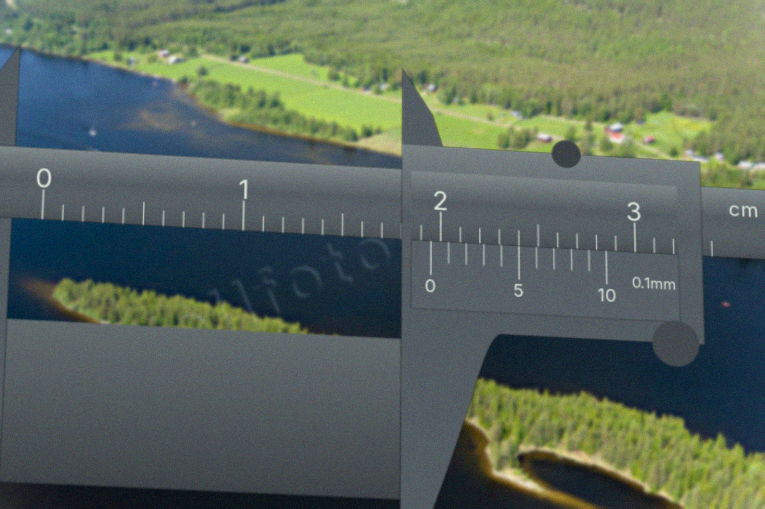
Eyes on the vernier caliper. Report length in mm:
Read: 19.5 mm
